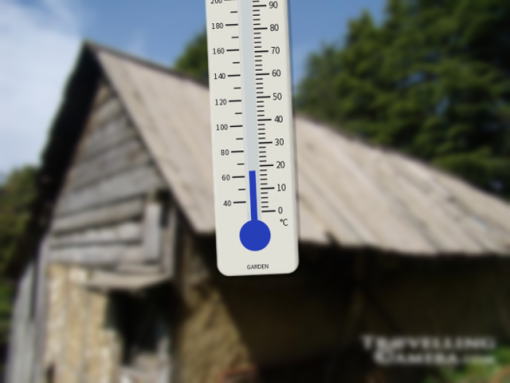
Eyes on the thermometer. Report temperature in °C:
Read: 18 °C
